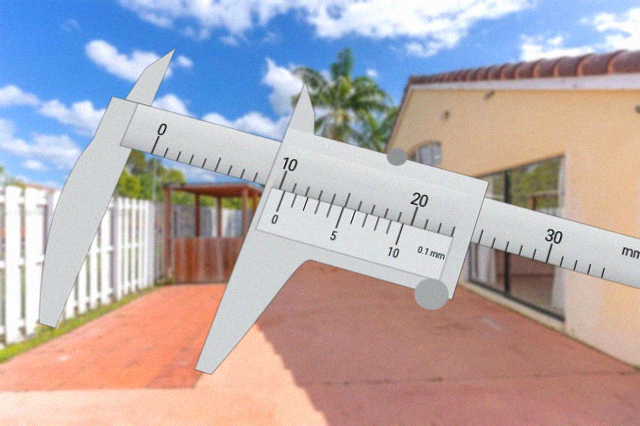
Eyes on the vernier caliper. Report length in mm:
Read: 10.4 mm
